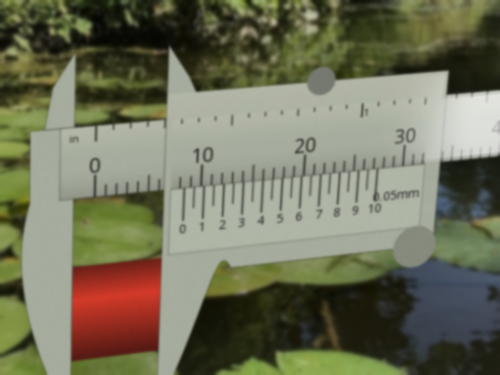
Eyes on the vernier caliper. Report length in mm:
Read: 8.4 mm
